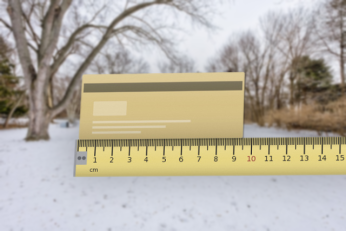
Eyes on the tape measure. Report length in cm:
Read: 9.5 cm
